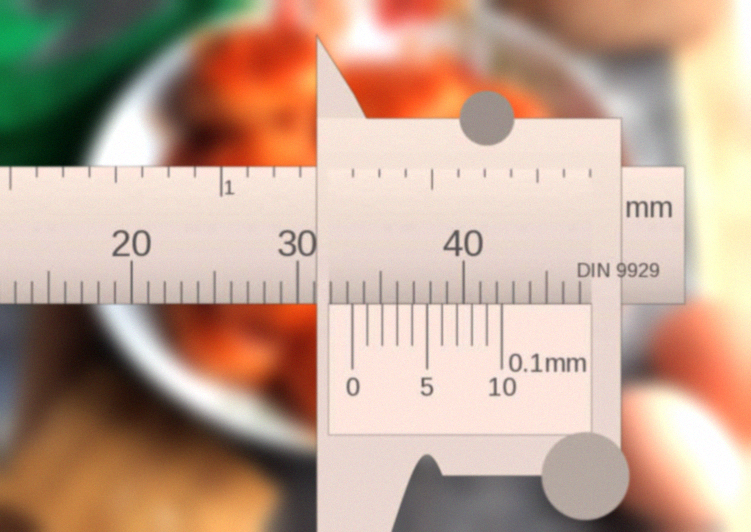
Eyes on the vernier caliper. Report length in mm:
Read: 33.3 mm
